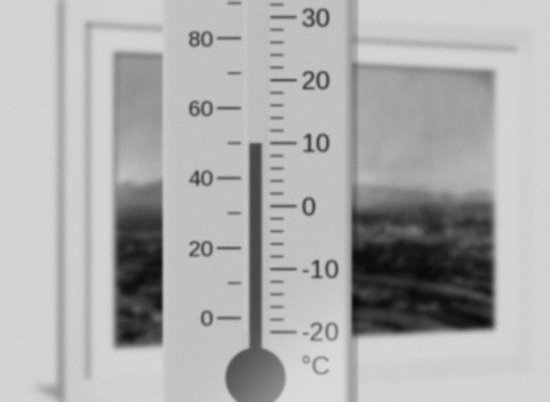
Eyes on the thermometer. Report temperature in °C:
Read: 10 °C
